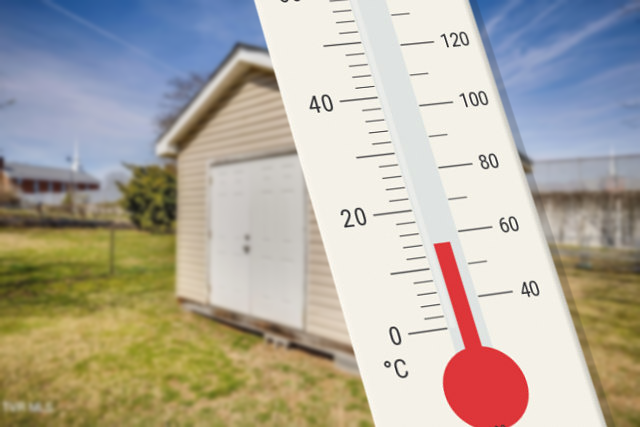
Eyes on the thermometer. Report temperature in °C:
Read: 14 °C
